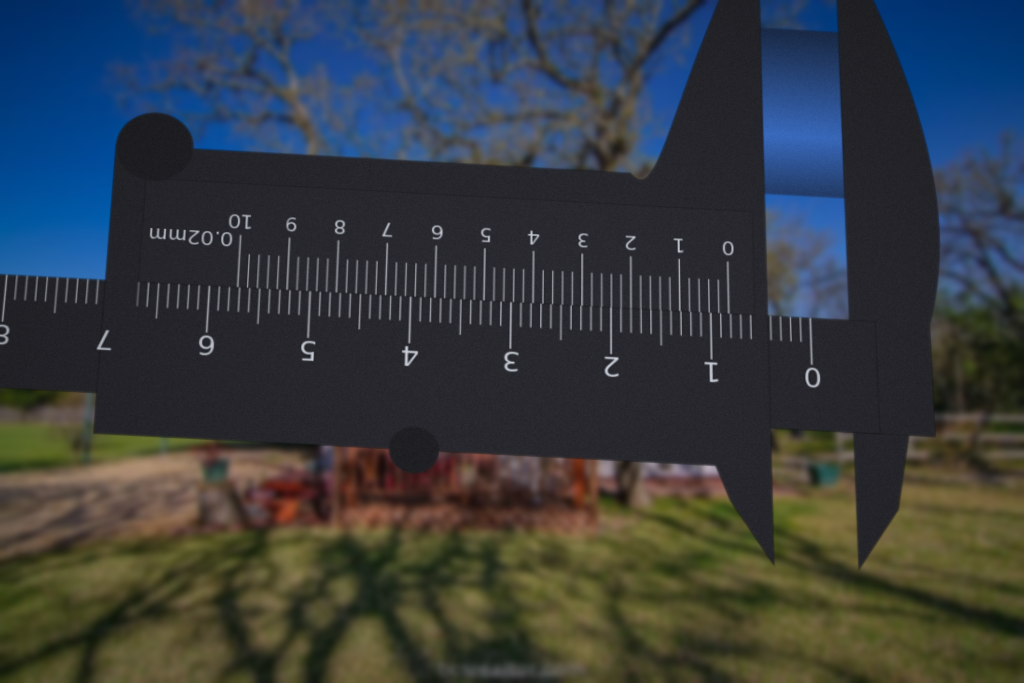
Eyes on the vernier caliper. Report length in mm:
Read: 8.2 mm
